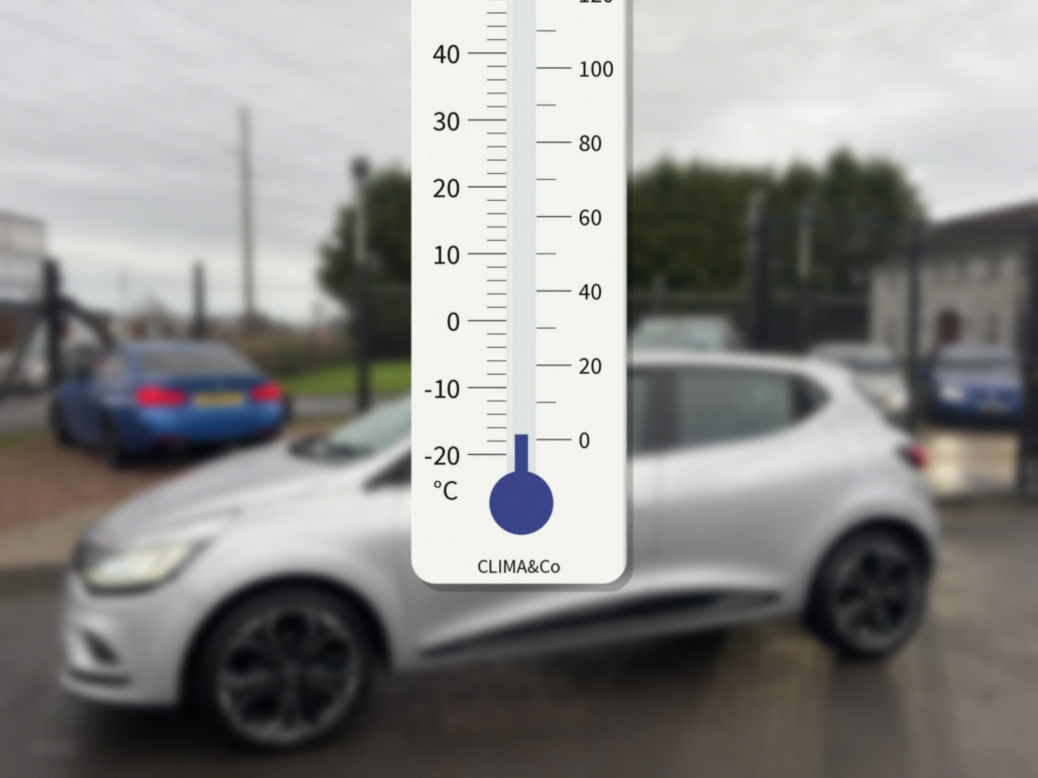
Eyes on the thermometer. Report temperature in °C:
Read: -17 °C
